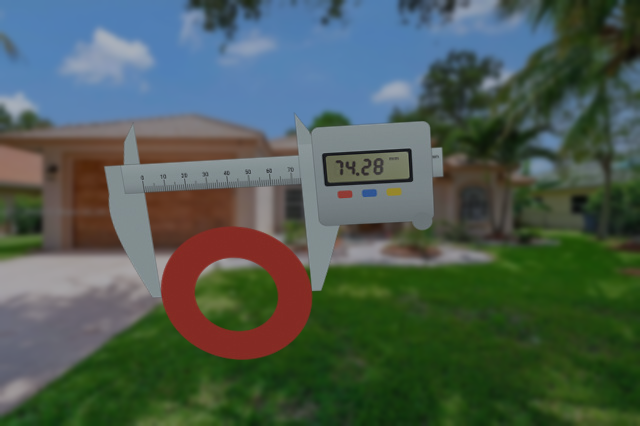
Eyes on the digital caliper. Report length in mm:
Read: 74.28 mm
